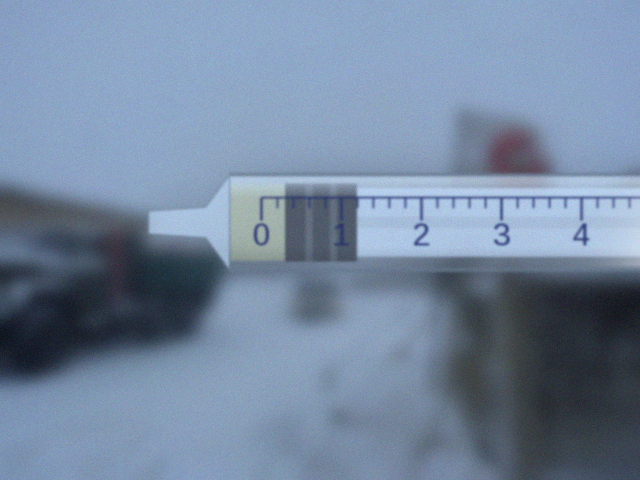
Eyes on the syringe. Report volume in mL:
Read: 0.3 mL
